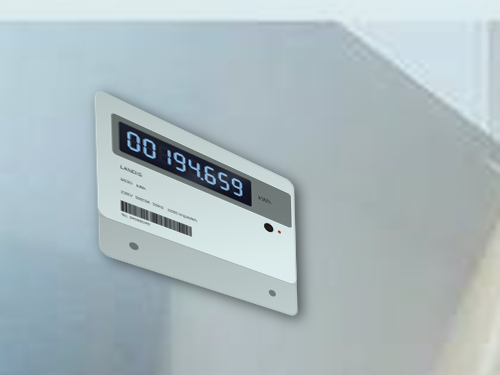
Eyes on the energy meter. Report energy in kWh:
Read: 194.659 kWh
